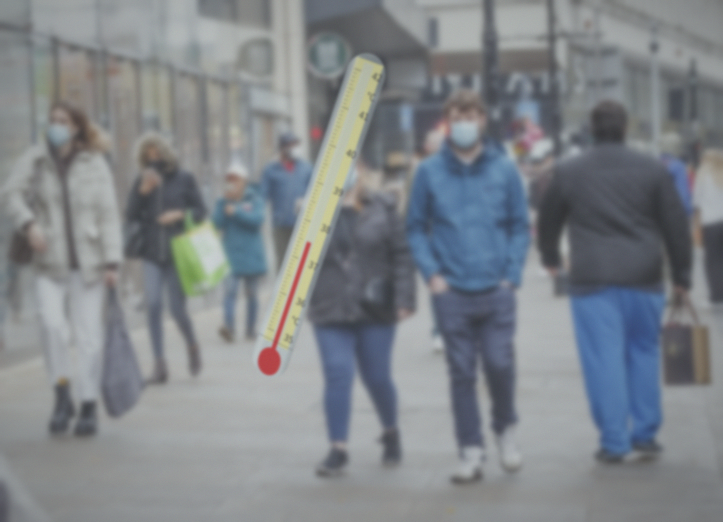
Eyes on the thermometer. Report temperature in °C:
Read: 37.5 °C
